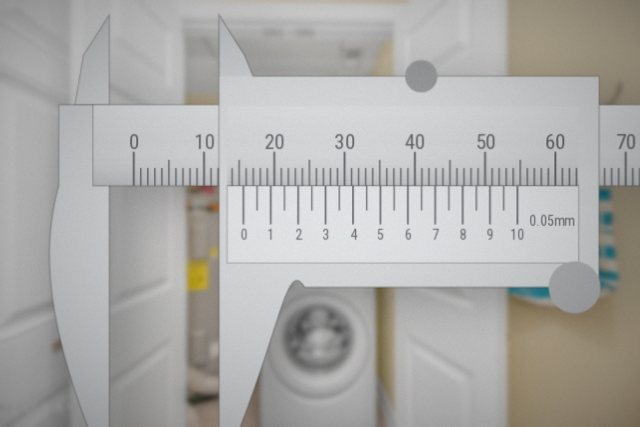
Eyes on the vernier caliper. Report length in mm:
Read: 15.6 mm
